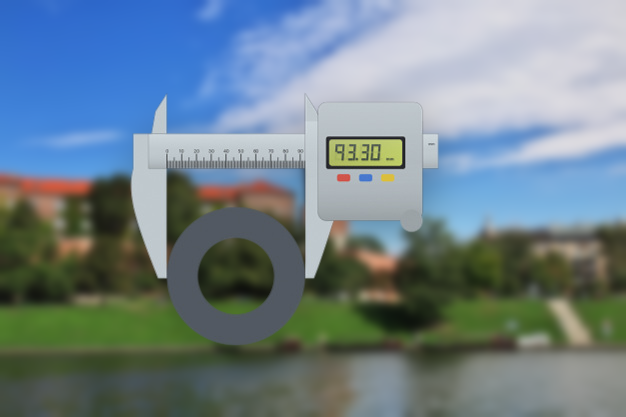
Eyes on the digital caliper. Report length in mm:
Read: 93.30 mm
